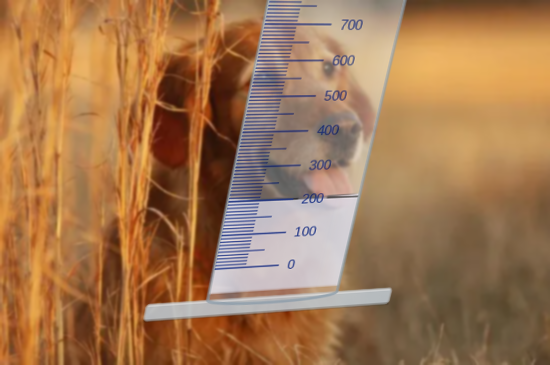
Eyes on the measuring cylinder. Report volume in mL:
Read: 200 mL
